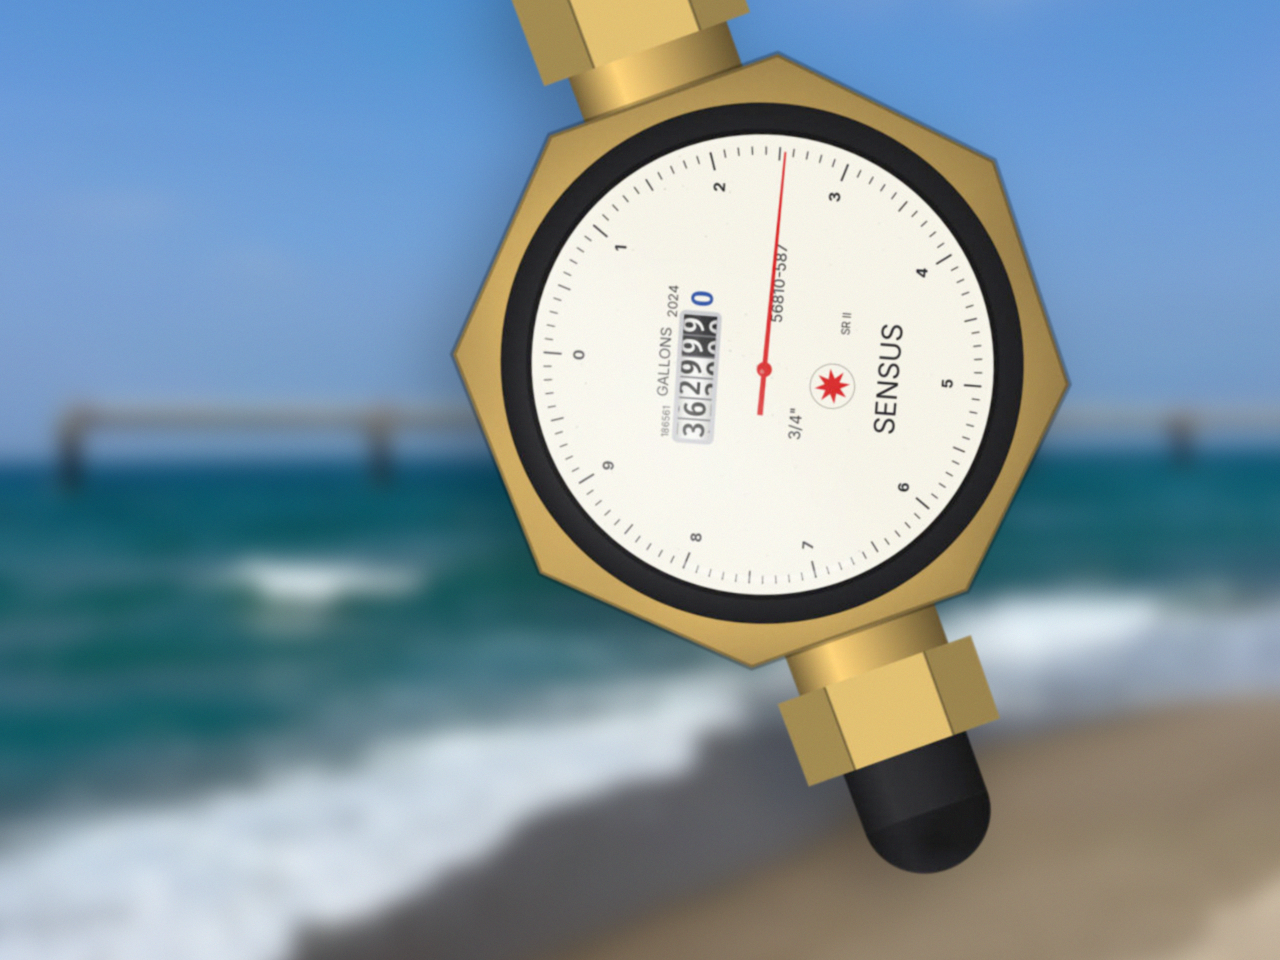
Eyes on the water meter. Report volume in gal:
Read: 3629992.5 gal
